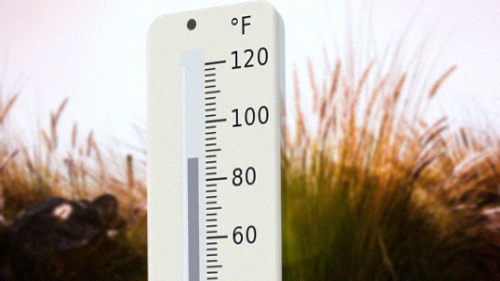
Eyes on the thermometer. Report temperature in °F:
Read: 88 °F
